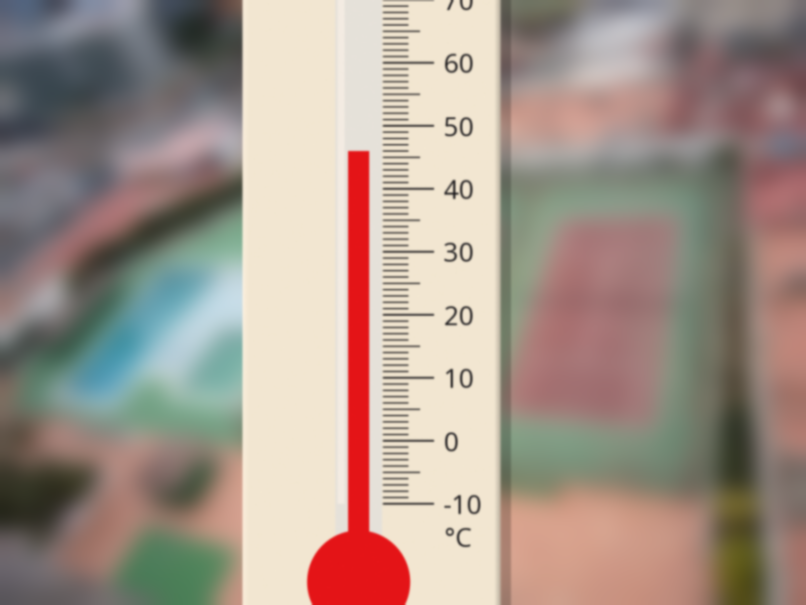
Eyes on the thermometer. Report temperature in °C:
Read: 46 °C
